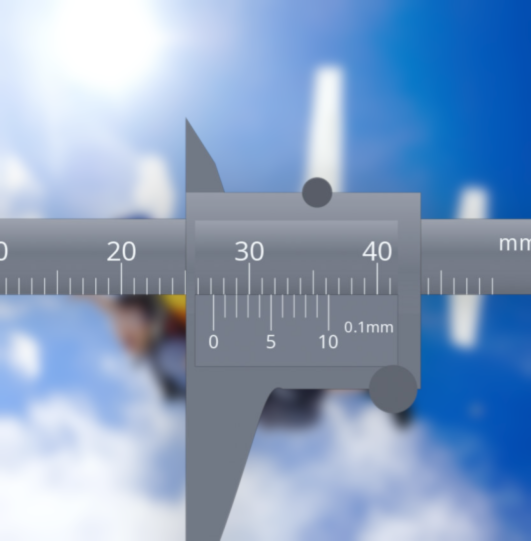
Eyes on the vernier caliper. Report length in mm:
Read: 27.2 mm
